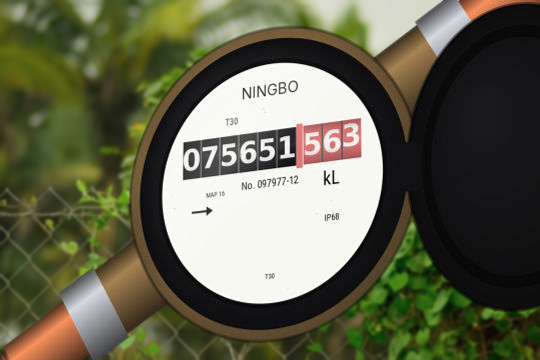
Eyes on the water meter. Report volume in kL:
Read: 75651.563 kL
